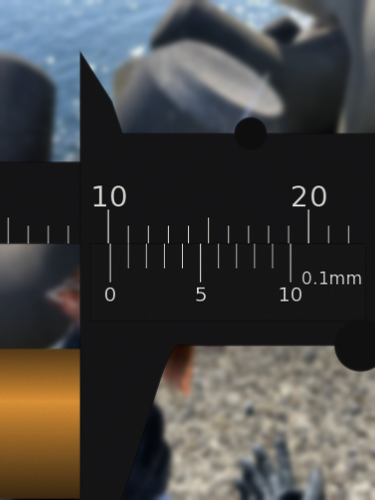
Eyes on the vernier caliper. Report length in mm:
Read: 10.1 mm
